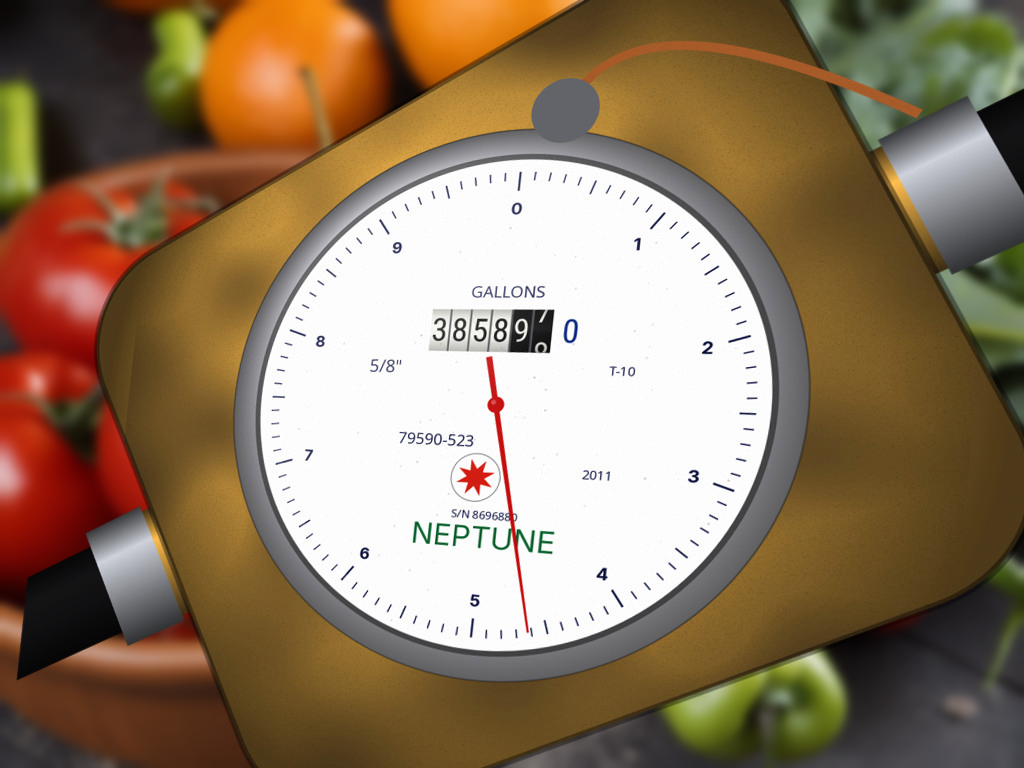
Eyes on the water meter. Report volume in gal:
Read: 3858974.6 gal
